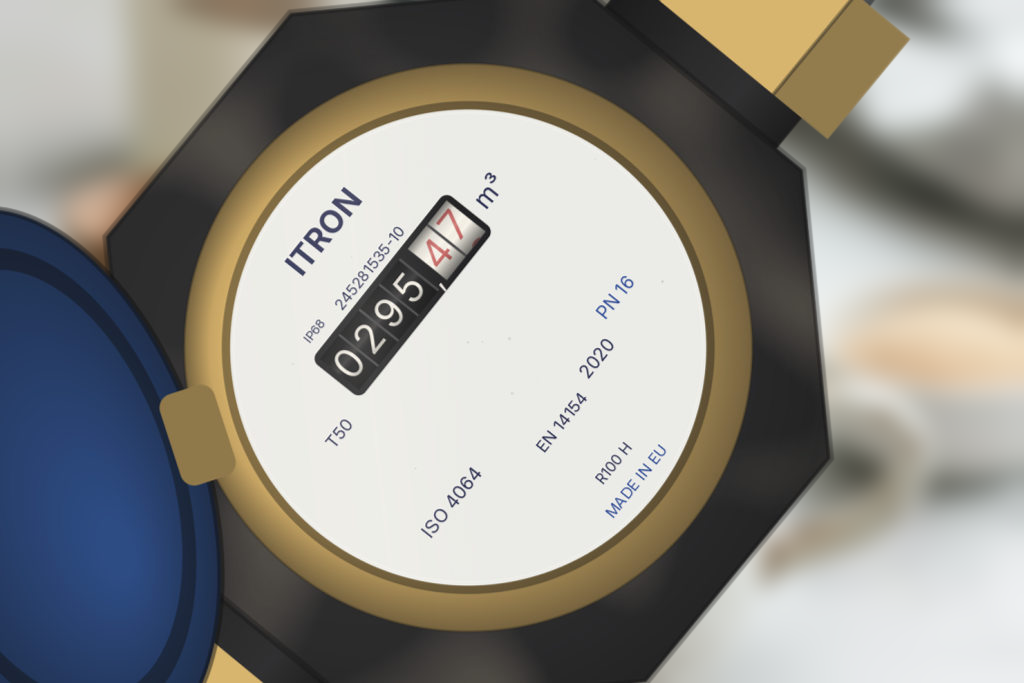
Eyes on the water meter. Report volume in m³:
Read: 295.47 m³
